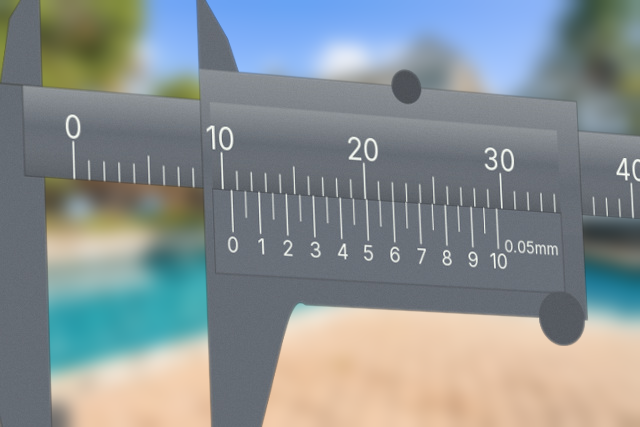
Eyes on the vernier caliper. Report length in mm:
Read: 10.6 mm
